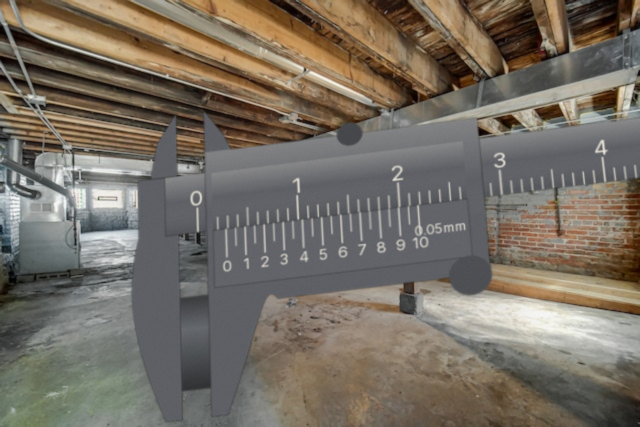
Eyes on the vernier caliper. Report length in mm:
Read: 2.8 mm
